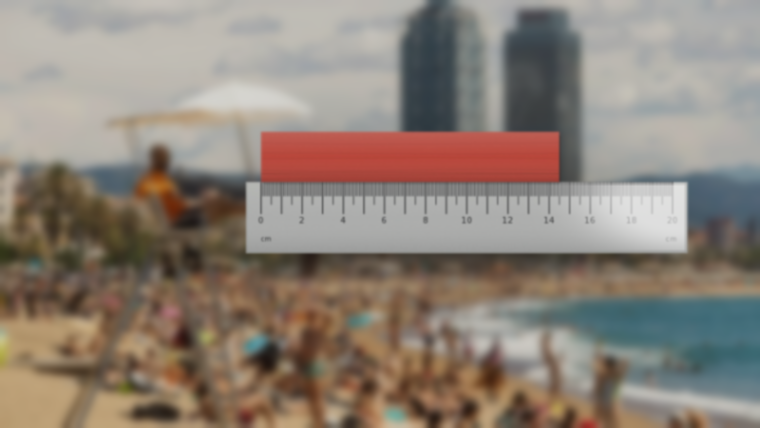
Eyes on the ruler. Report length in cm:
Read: 14.5 cm
